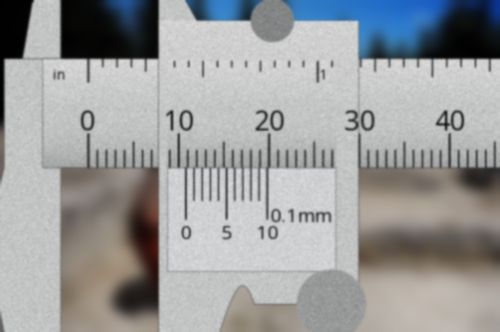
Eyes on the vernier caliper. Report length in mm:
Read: 10.8 mm
